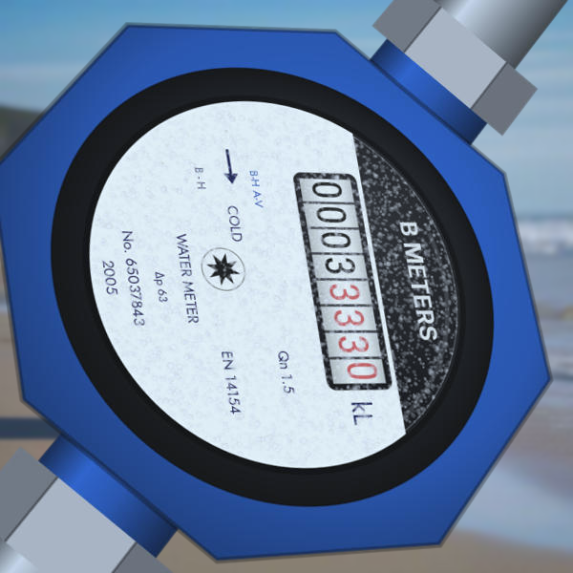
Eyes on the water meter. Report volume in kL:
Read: 3.3330 kL
